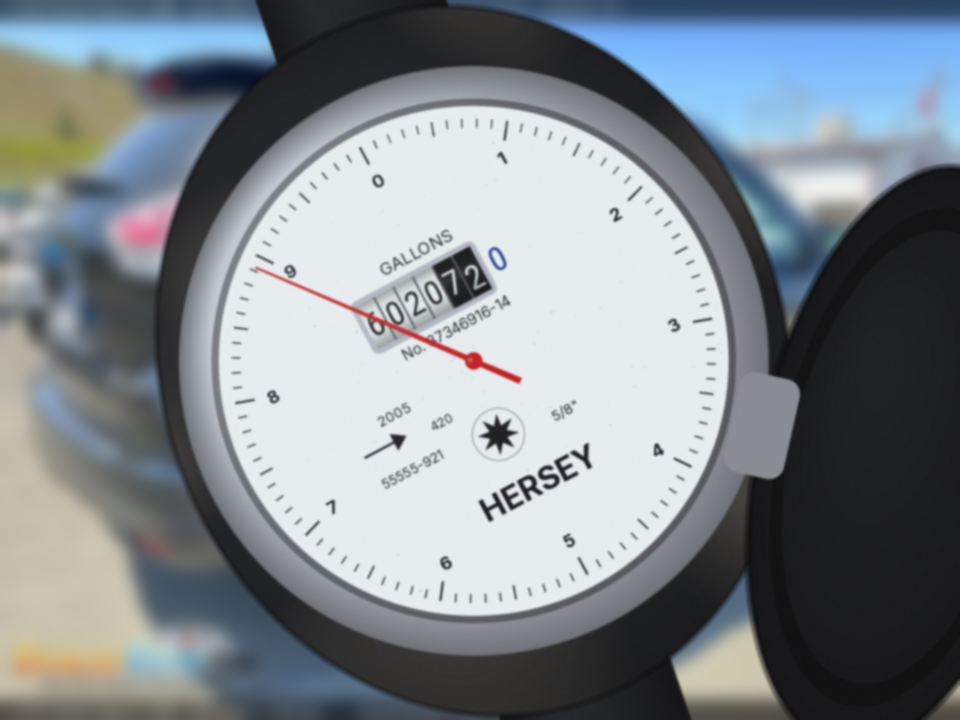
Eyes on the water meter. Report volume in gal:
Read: 6020718.9 gal
